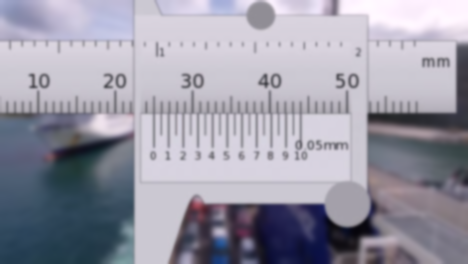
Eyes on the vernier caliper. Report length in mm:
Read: 25.0 mm
